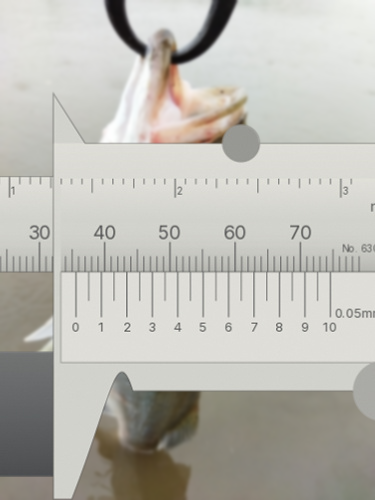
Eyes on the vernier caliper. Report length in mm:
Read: 35.6 mm
